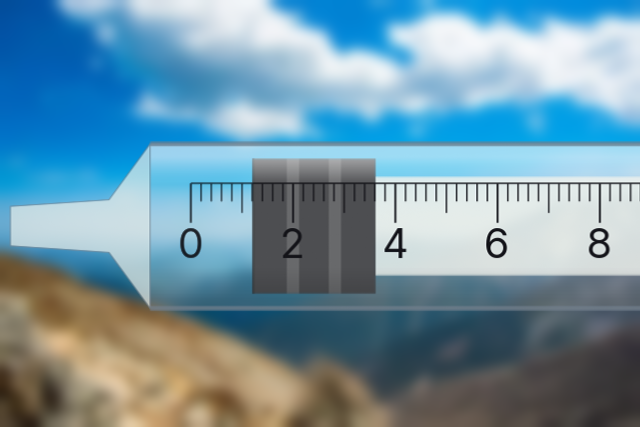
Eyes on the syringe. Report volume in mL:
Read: 1.2 mL
